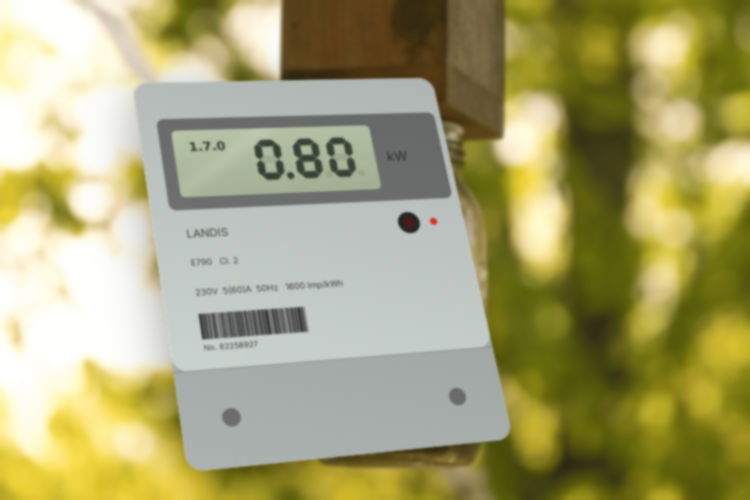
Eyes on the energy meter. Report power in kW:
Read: 0.80 kW
